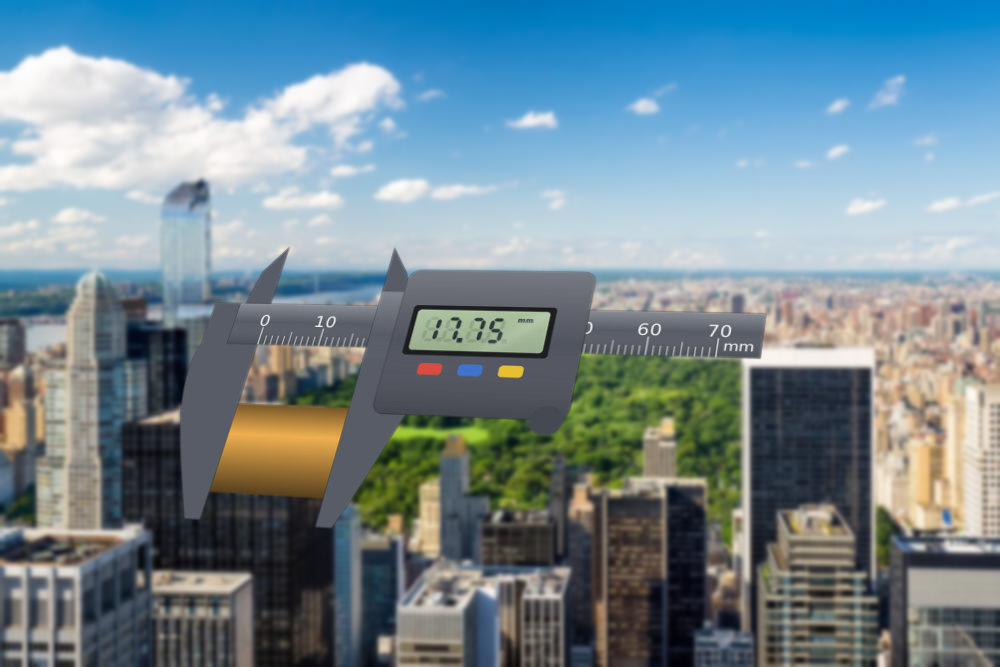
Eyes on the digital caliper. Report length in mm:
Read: 17.75 mm
